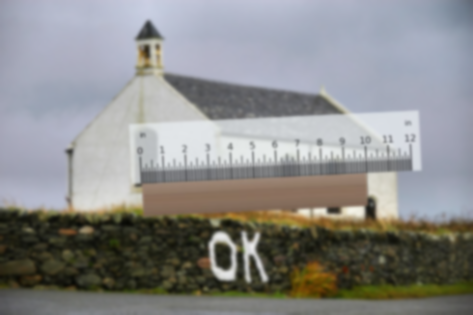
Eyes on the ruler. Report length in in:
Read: 10 in
